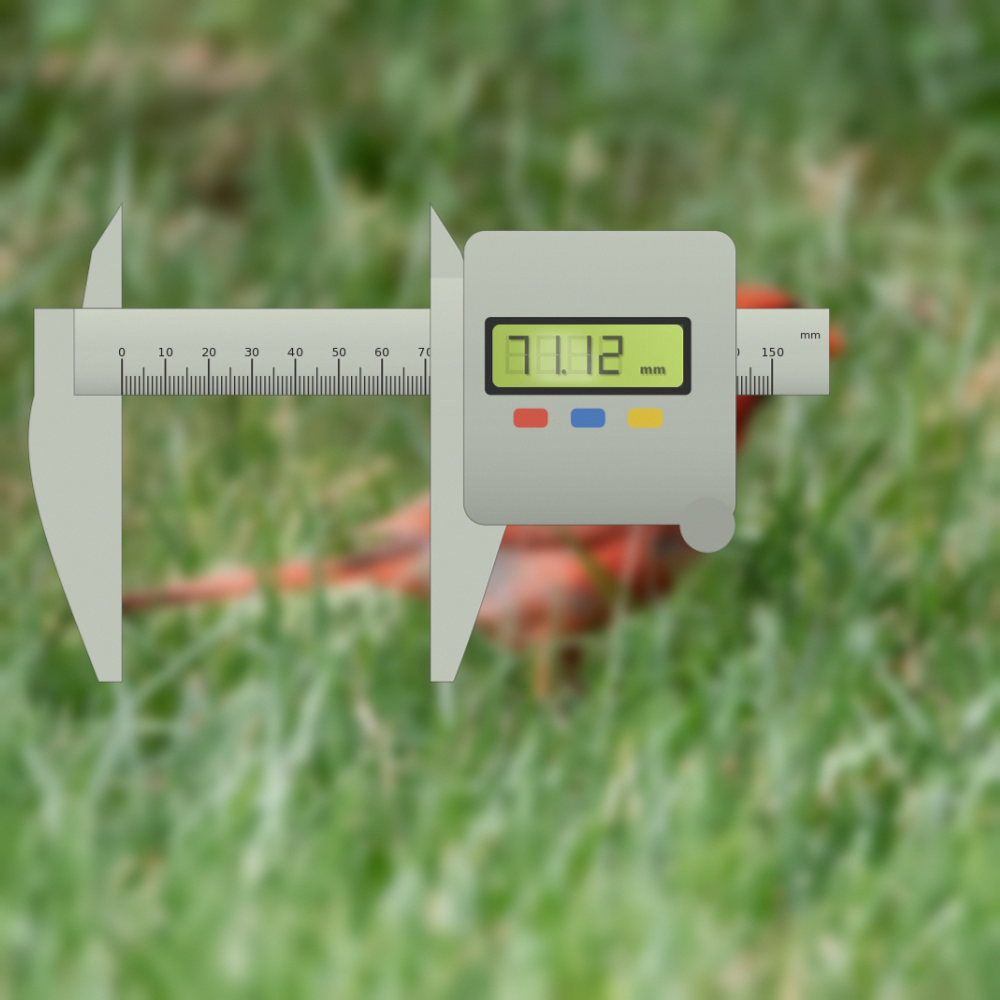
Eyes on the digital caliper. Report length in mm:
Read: 71.12 mm
